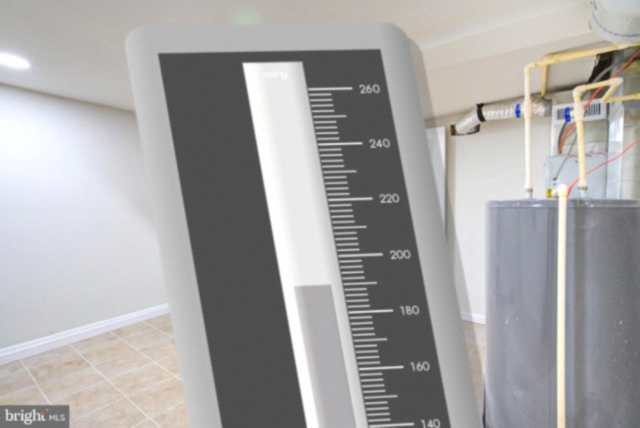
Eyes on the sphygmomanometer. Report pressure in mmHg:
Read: 190 mmHg
